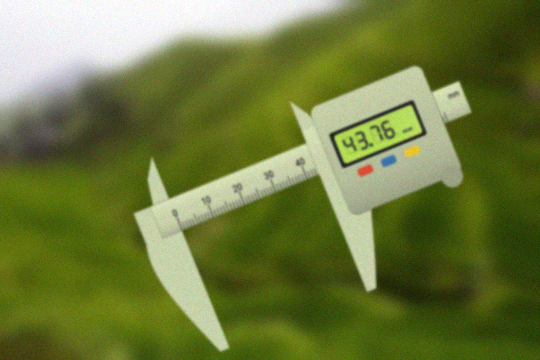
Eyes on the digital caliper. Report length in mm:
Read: 43.76 mm
